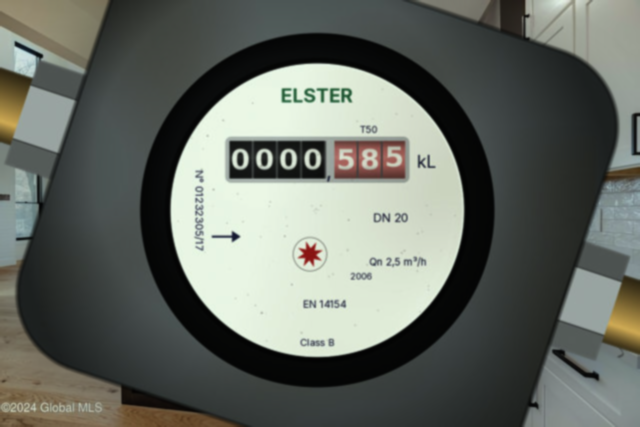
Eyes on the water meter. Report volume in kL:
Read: 0.585 kL
